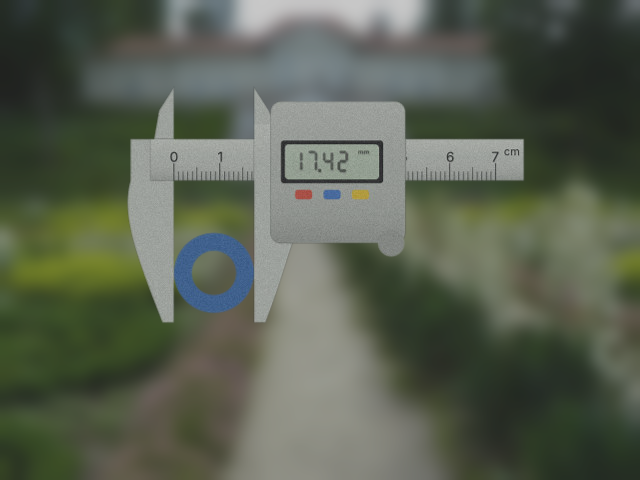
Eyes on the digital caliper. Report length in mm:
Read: 17.42 mm
